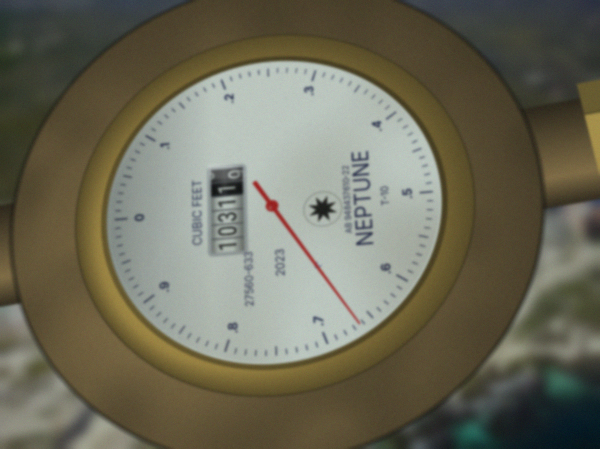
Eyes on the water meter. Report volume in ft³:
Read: 103118.66 ft³
